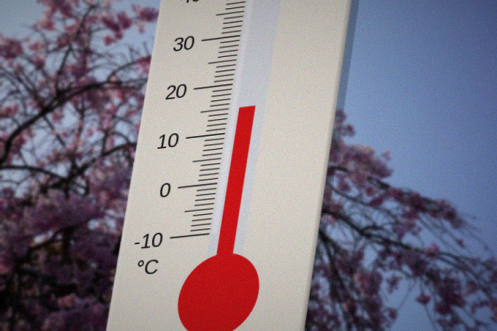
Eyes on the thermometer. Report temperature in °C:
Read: 15 °C
